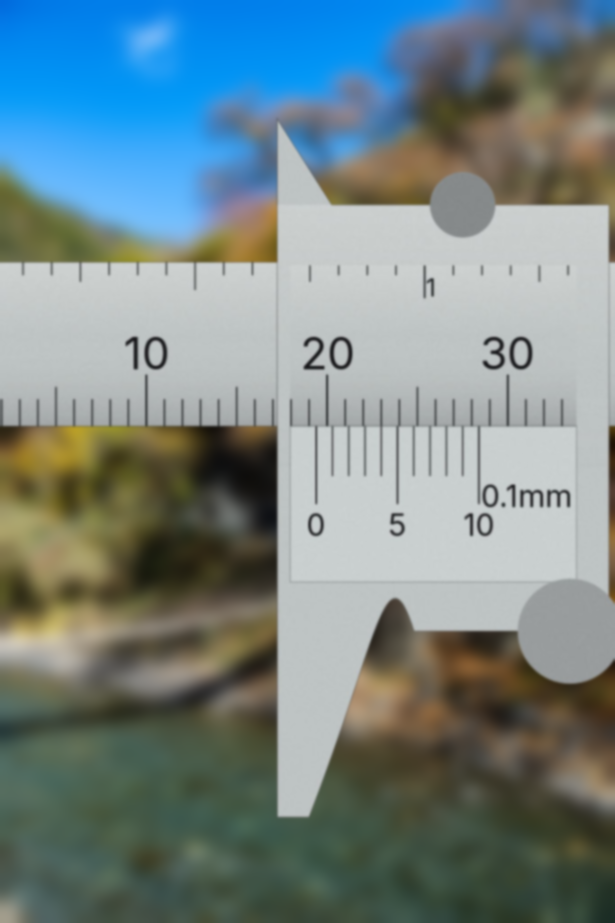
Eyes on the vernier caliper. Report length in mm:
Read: 19.4 mm
